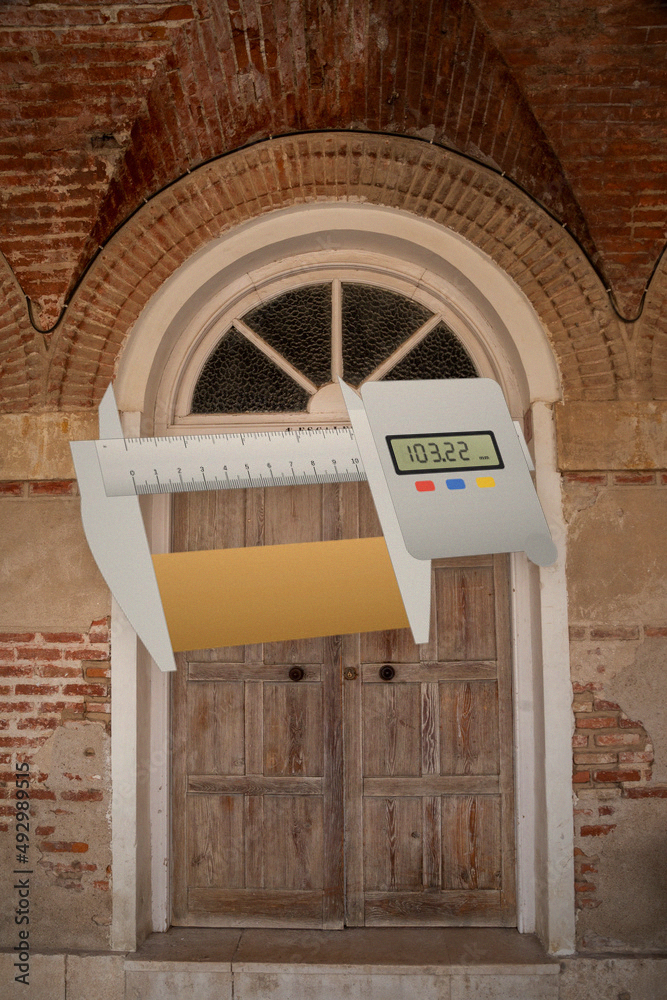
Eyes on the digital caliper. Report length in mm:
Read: 103.22 mm
